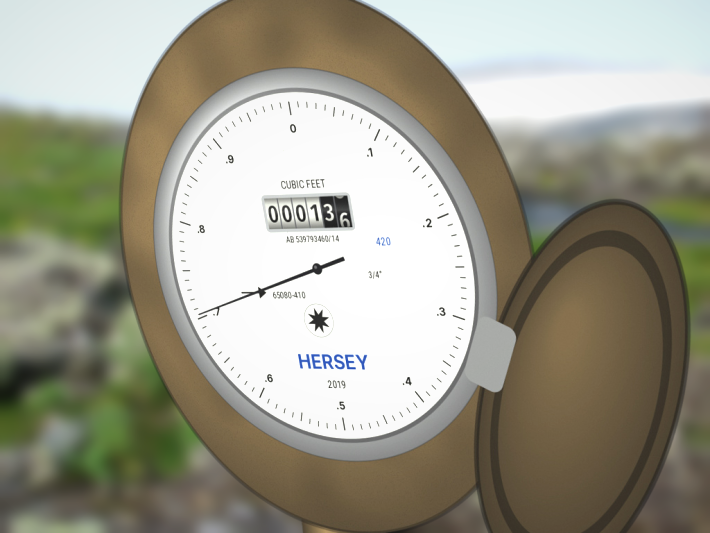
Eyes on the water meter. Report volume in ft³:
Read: 135.70 ft³
